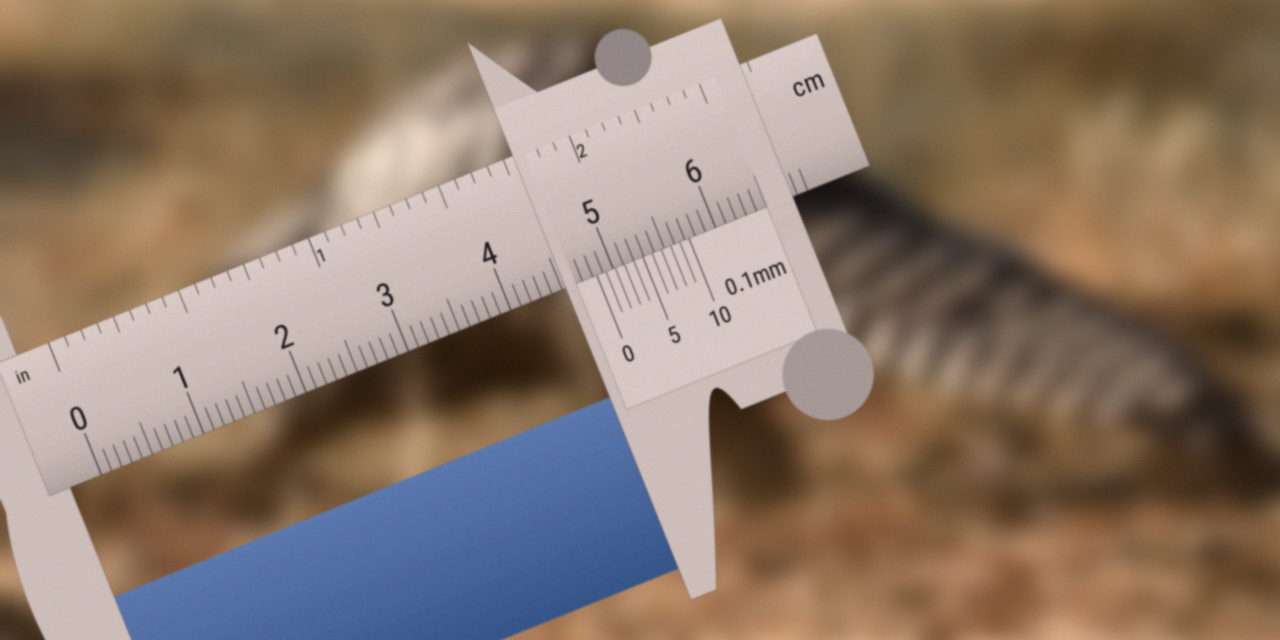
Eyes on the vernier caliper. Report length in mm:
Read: 48.4 mm
